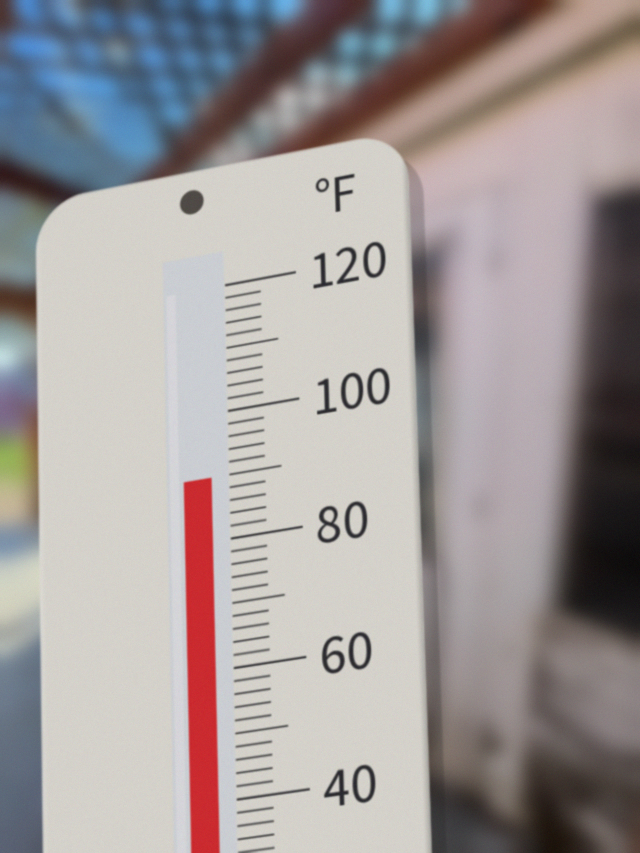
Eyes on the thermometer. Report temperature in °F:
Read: 90 °F
